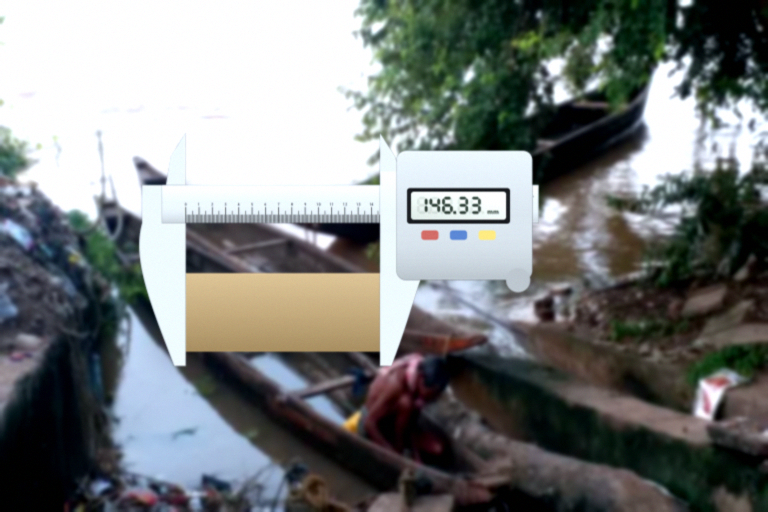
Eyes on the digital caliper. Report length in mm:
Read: 146.33 mm
